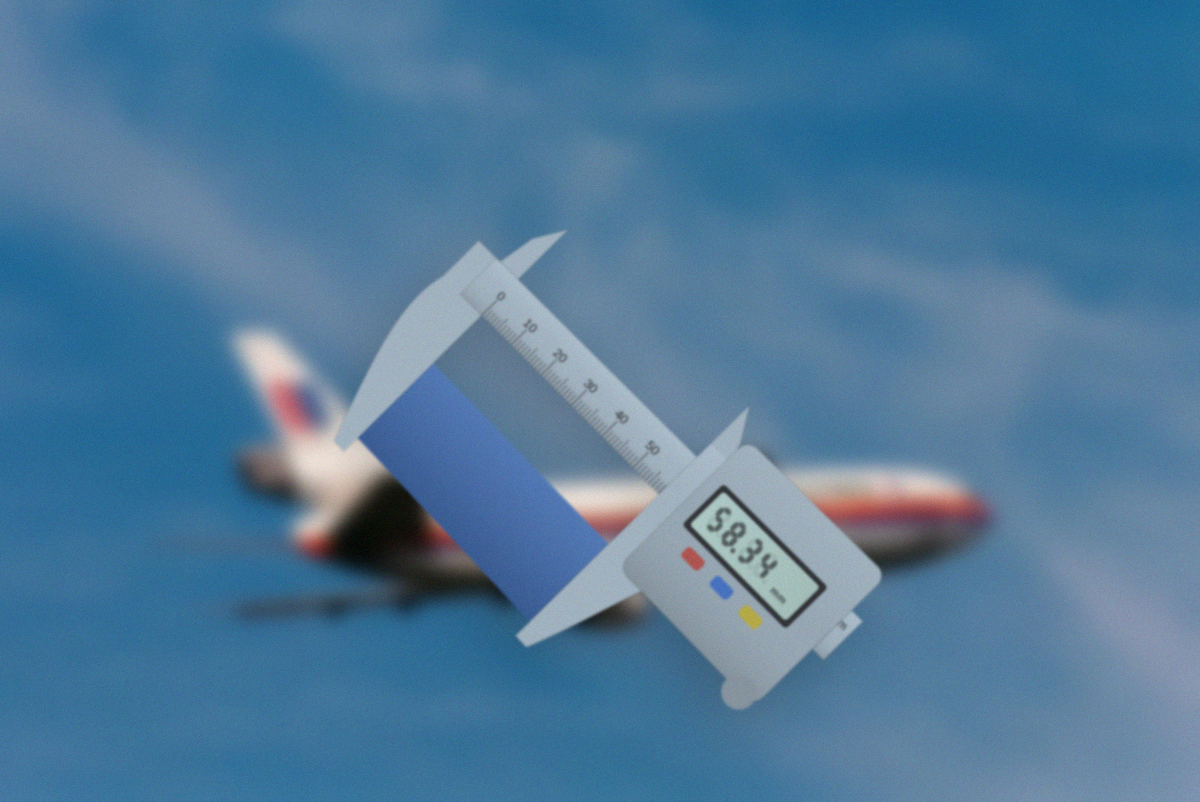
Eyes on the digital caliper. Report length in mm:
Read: 58.34 mm
